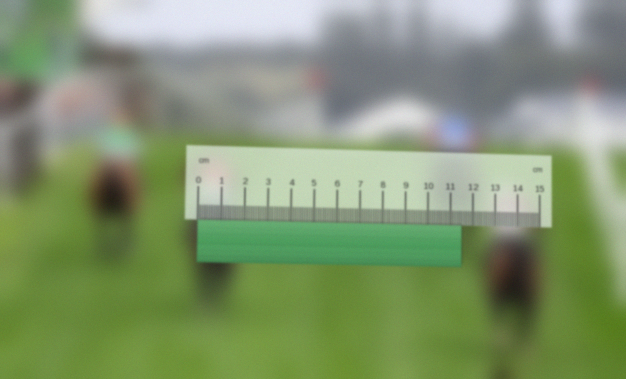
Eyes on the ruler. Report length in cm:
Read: 11.5 cm
